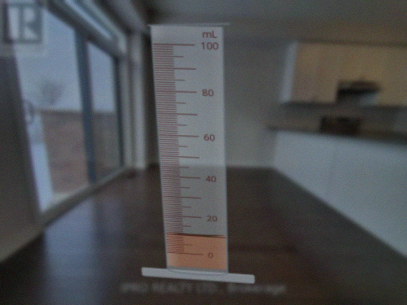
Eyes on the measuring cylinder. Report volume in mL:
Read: 10 mL
